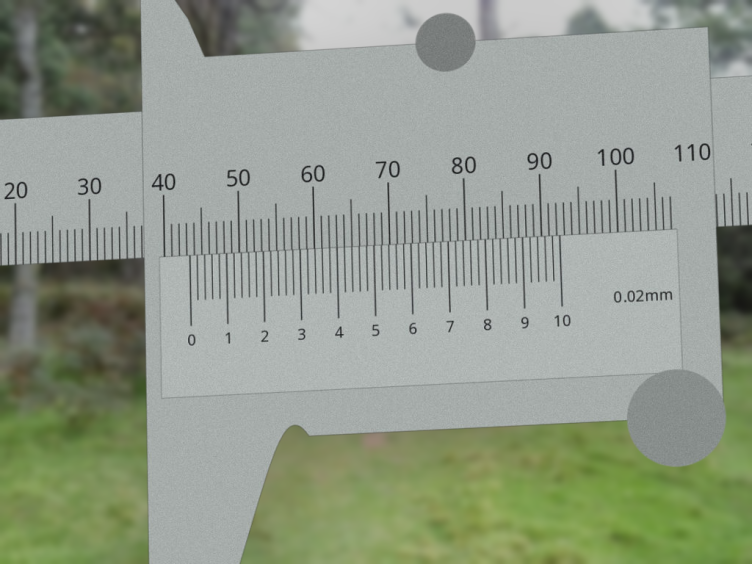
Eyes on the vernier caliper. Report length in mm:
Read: 43.4 mm
